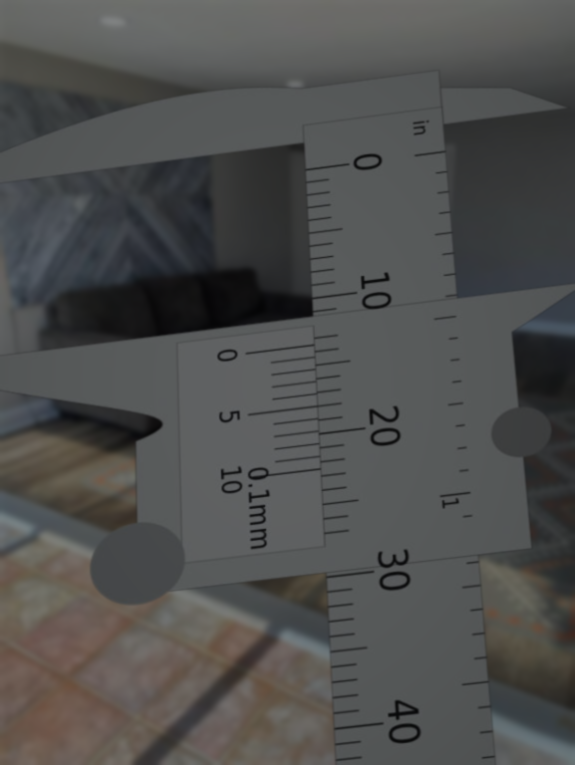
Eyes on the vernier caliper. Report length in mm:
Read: 13.5 mm
